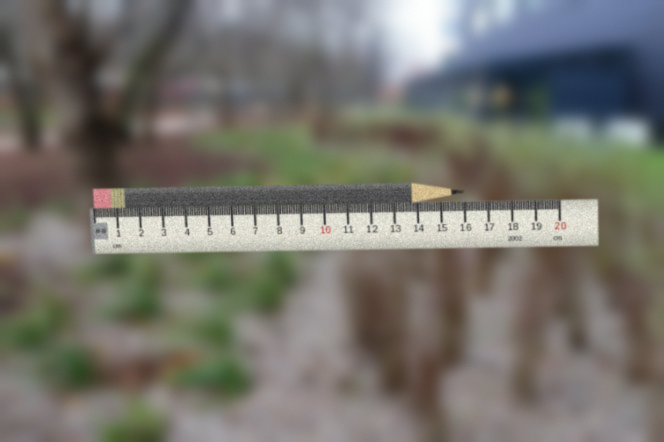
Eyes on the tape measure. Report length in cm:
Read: 16 cm
